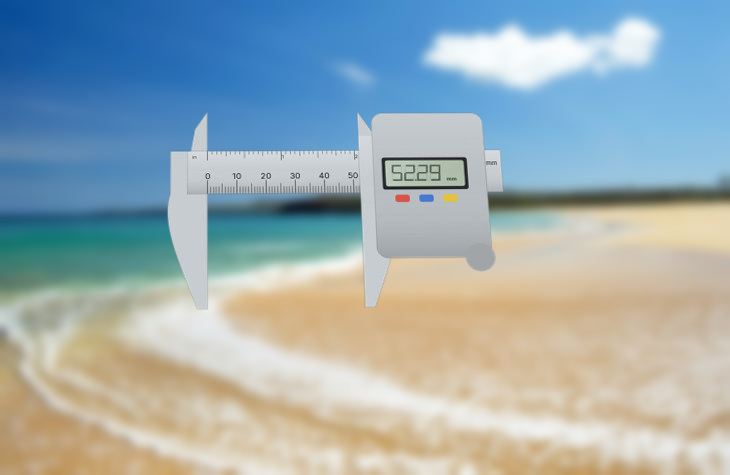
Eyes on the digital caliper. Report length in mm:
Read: 52.29 mm
